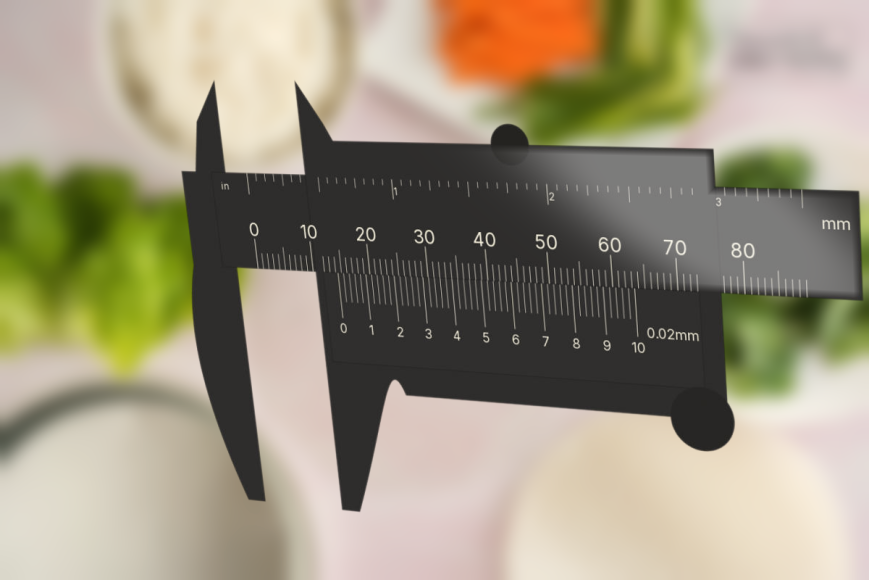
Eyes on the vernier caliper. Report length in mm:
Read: 14.4 mm
